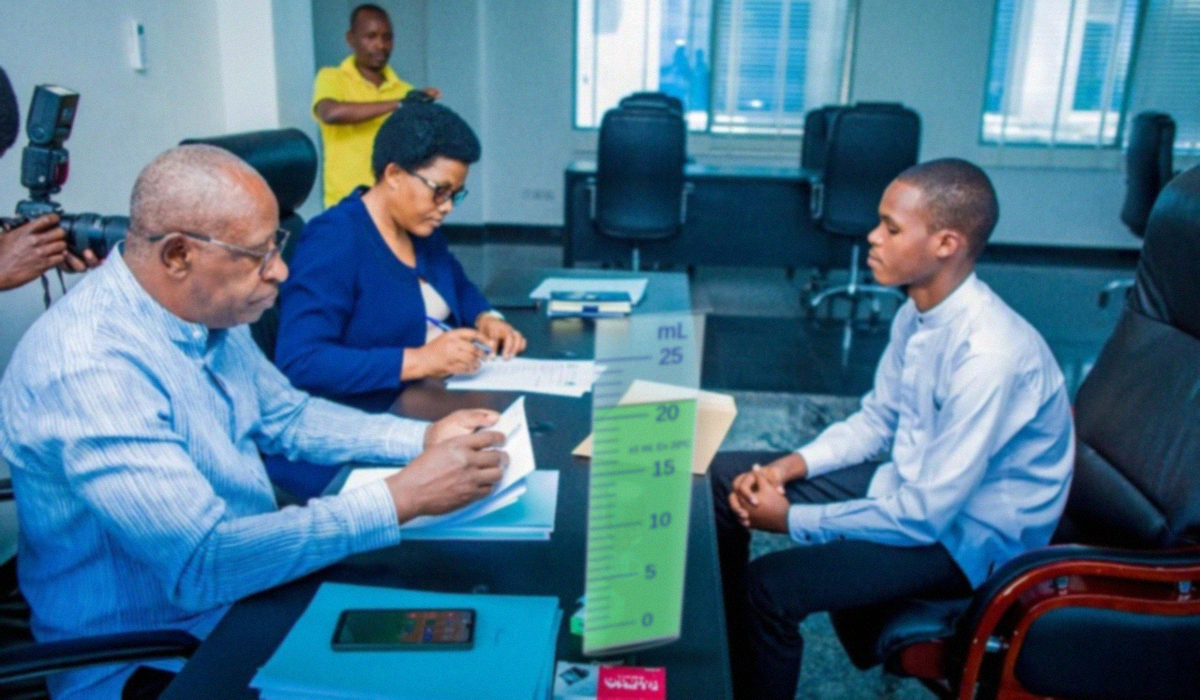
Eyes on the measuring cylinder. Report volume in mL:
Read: 21 mL
